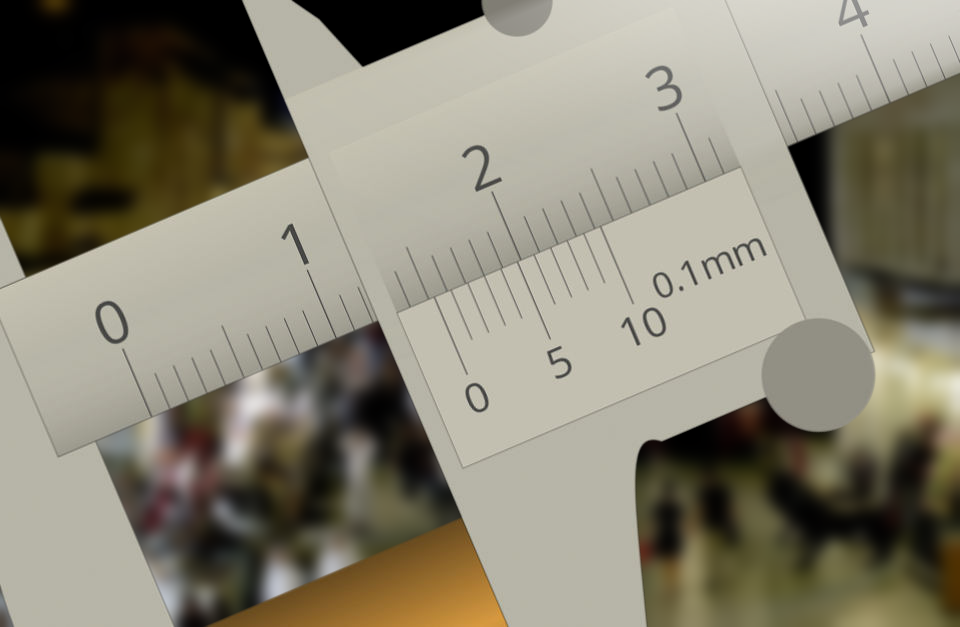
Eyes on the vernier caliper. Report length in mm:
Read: 15.3 mm
